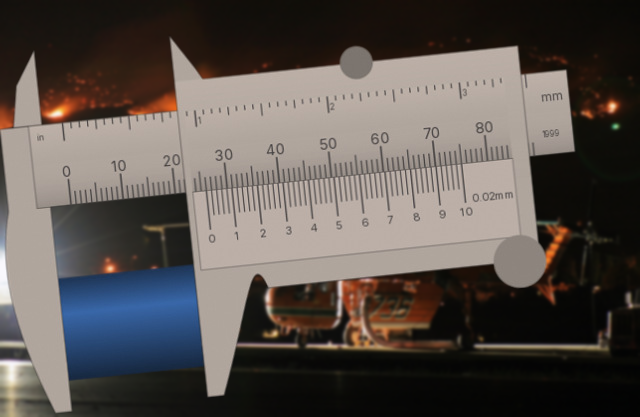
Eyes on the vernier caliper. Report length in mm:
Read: 26.0 mm
